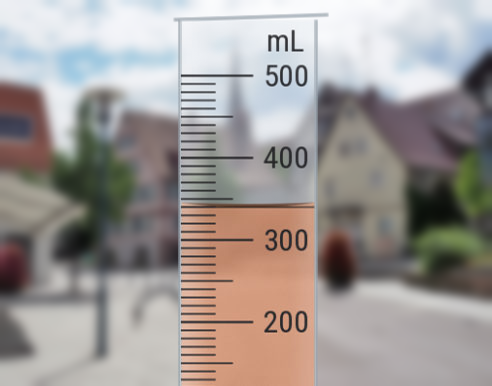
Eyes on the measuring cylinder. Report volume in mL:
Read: 340 mL
